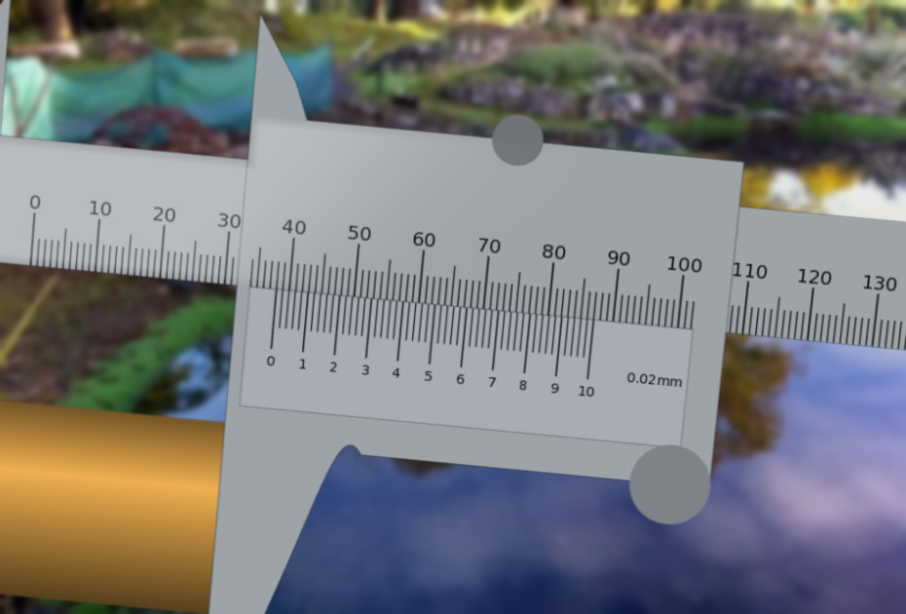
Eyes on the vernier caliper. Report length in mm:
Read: 38.0 mm
